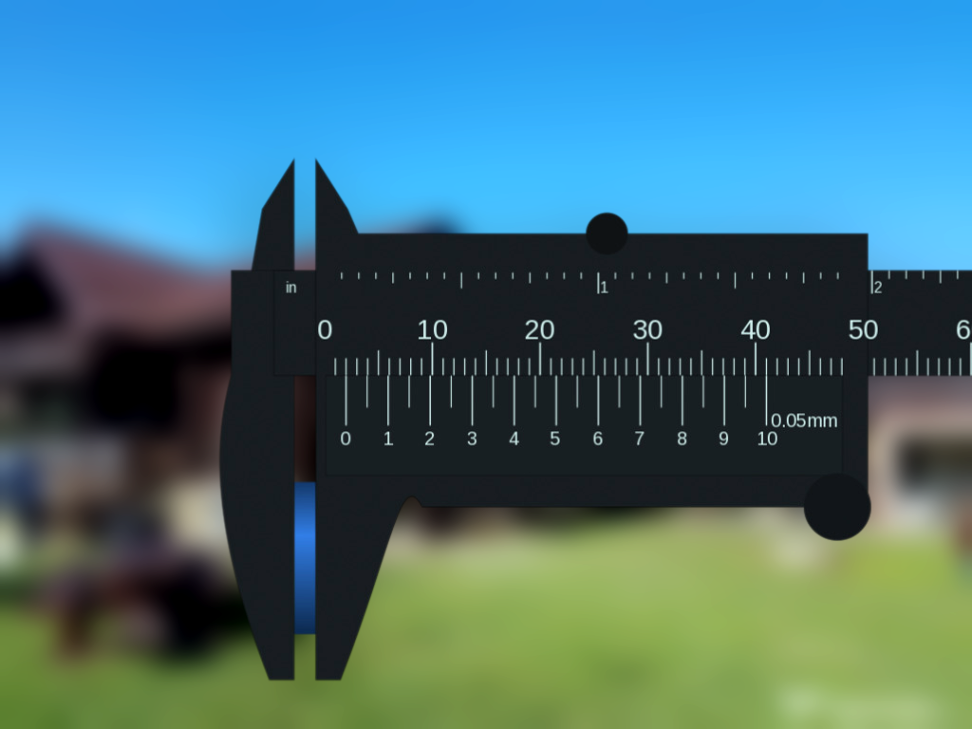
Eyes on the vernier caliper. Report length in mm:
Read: 2.0 mm
